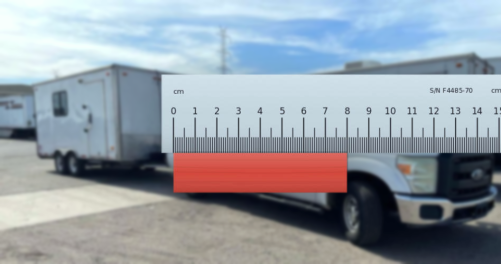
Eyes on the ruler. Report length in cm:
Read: 8 cm
